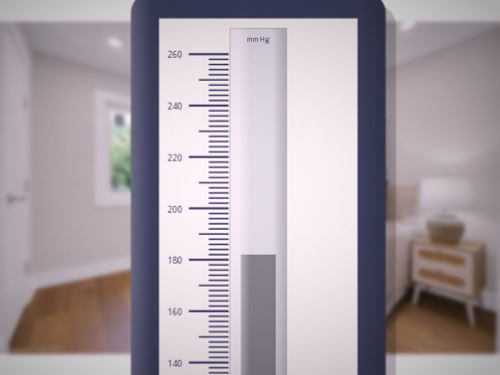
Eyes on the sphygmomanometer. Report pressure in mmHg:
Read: 182 mmHg
